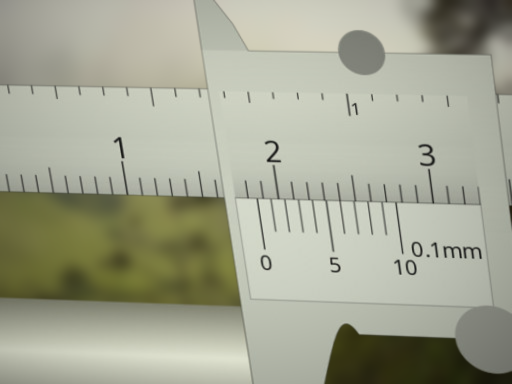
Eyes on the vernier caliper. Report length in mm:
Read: 18.6 mm
